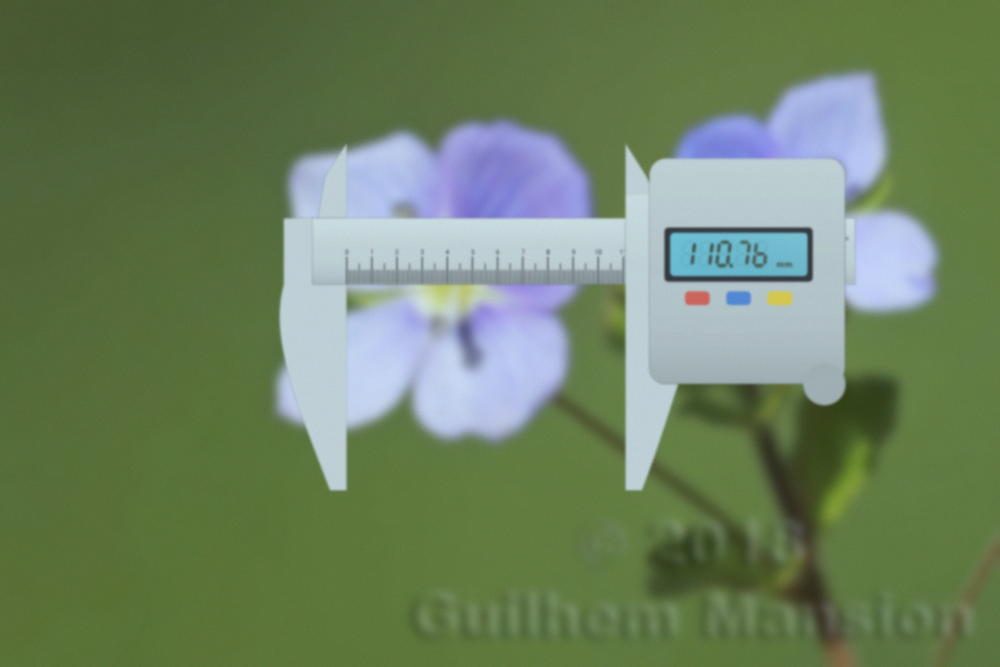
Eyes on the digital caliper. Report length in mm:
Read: 110.76 mm
